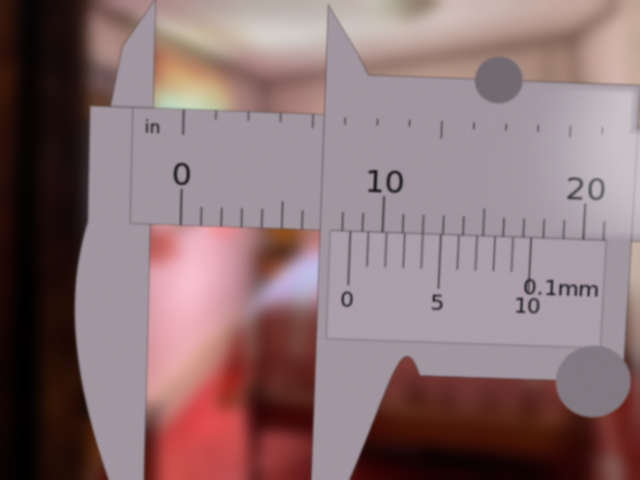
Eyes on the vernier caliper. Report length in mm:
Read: 8.4 mm
